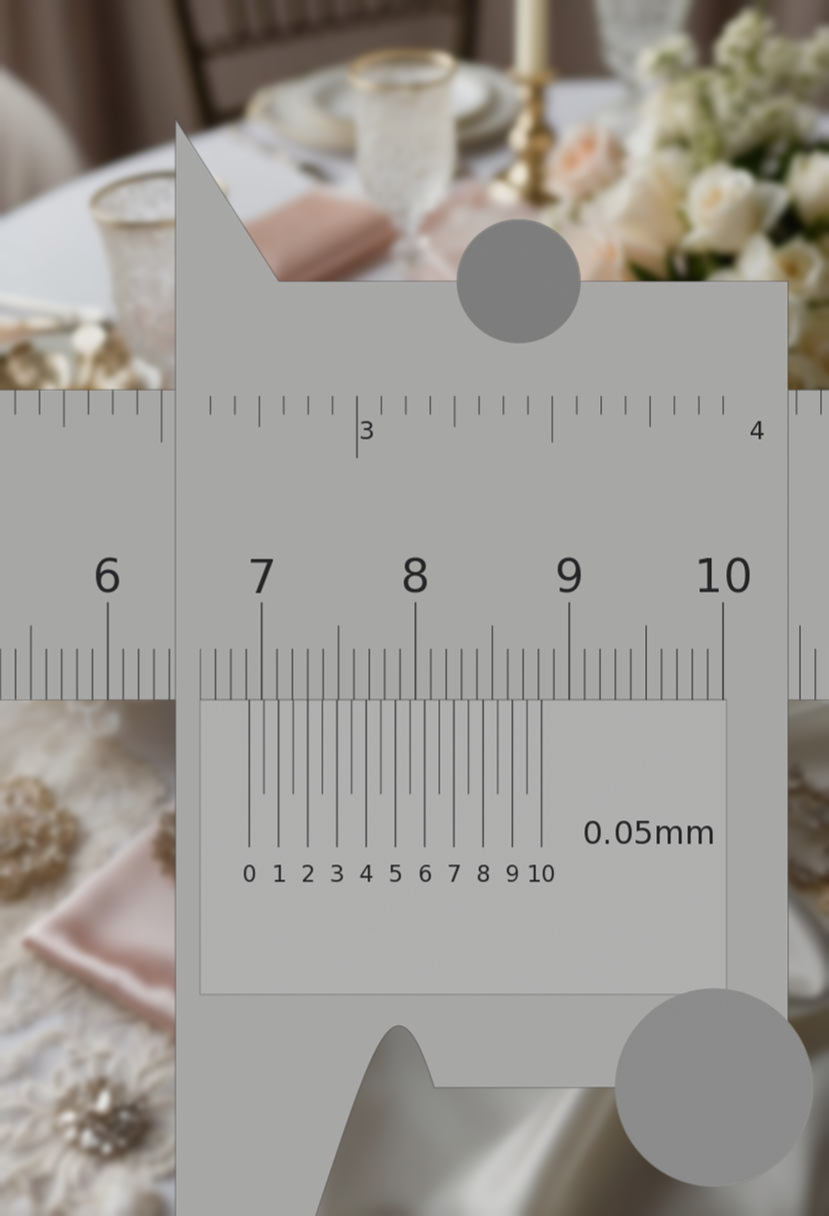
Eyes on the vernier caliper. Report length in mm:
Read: 69.2 mm
